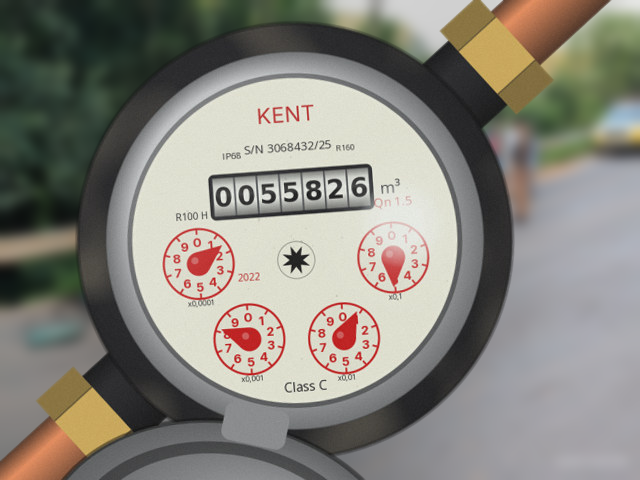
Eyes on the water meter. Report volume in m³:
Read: 55826.5081 m³
